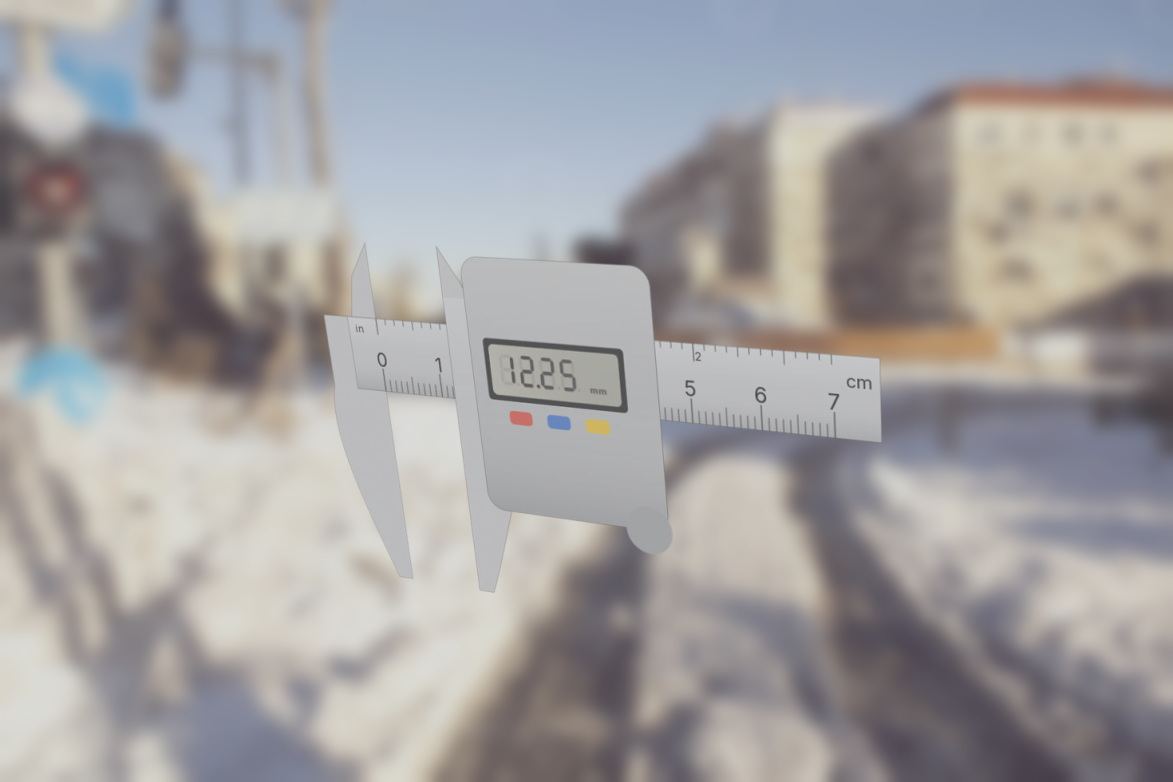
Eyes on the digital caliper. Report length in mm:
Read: 12.25 mm
